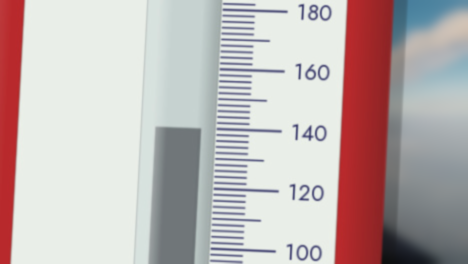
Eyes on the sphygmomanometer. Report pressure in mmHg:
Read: 140 mmHg
